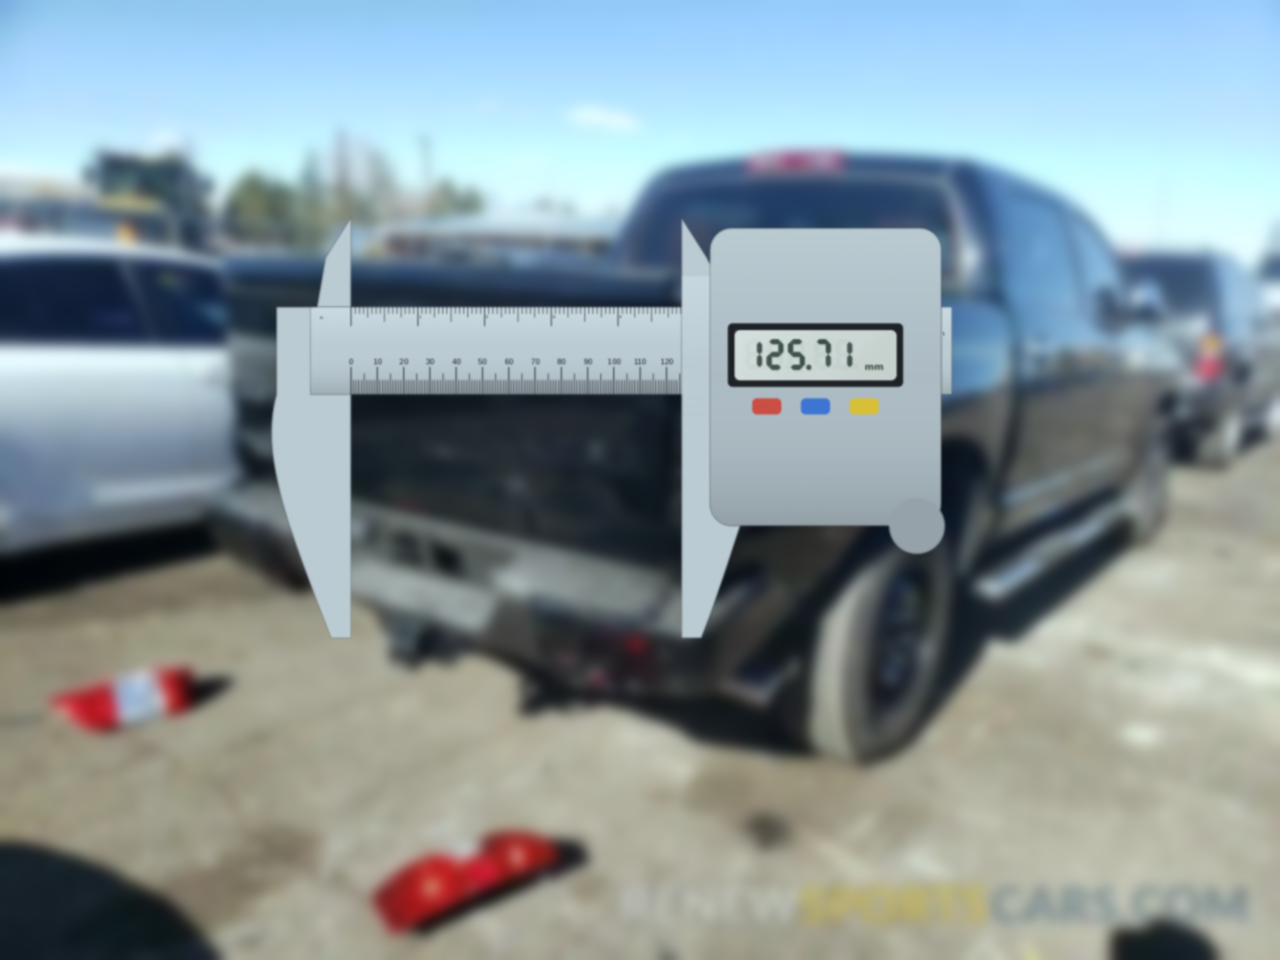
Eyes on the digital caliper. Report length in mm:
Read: 125.71 mm
